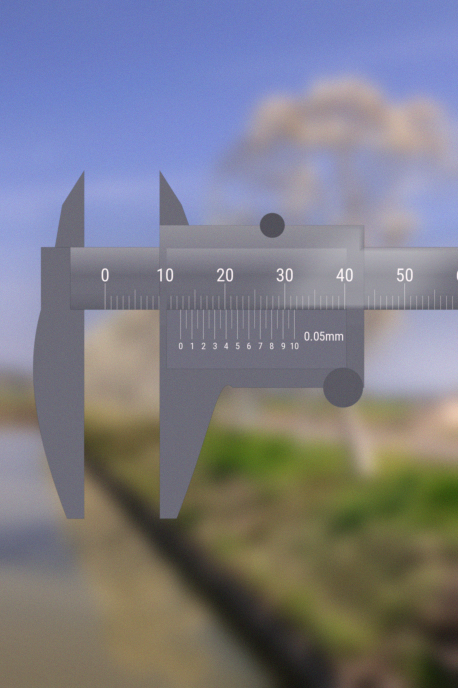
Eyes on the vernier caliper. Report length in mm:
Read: 12.6 mm
